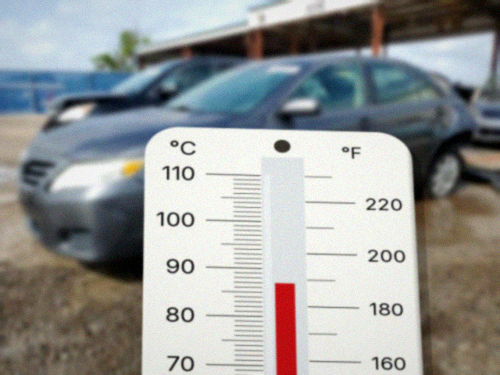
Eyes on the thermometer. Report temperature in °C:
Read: 87 °C
